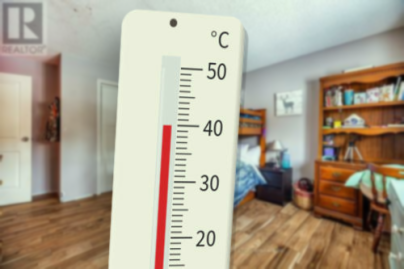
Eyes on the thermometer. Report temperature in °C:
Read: 40 °C
